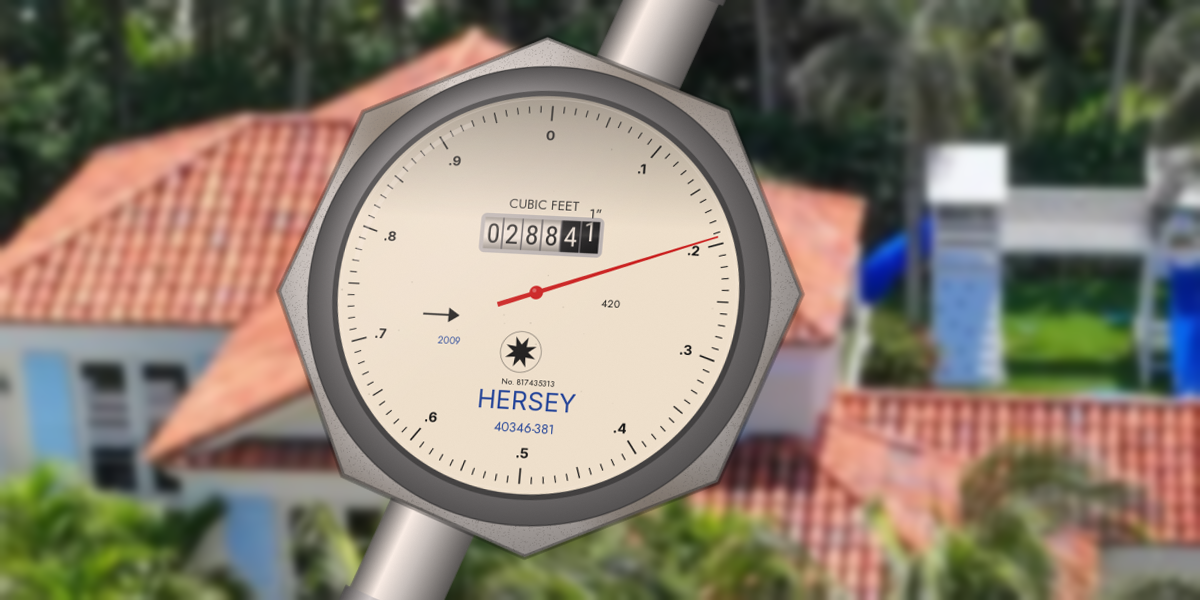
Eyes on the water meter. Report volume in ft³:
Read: 28841.19 ft³
